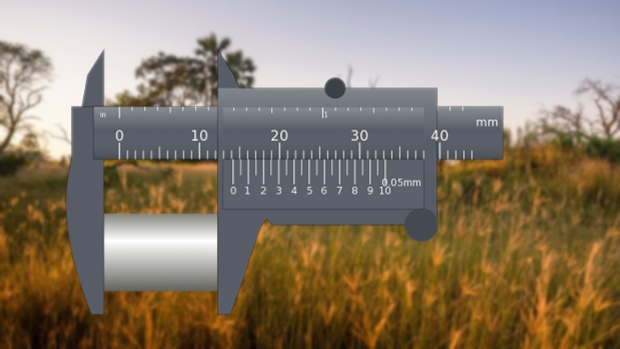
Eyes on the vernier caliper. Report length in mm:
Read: 14.2 mm
